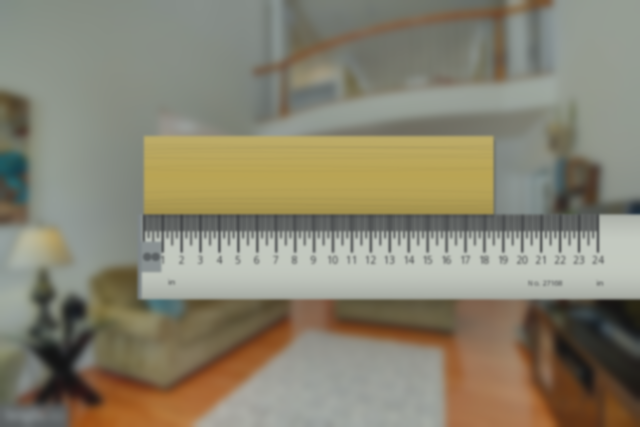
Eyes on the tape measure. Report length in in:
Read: 18.5 in
